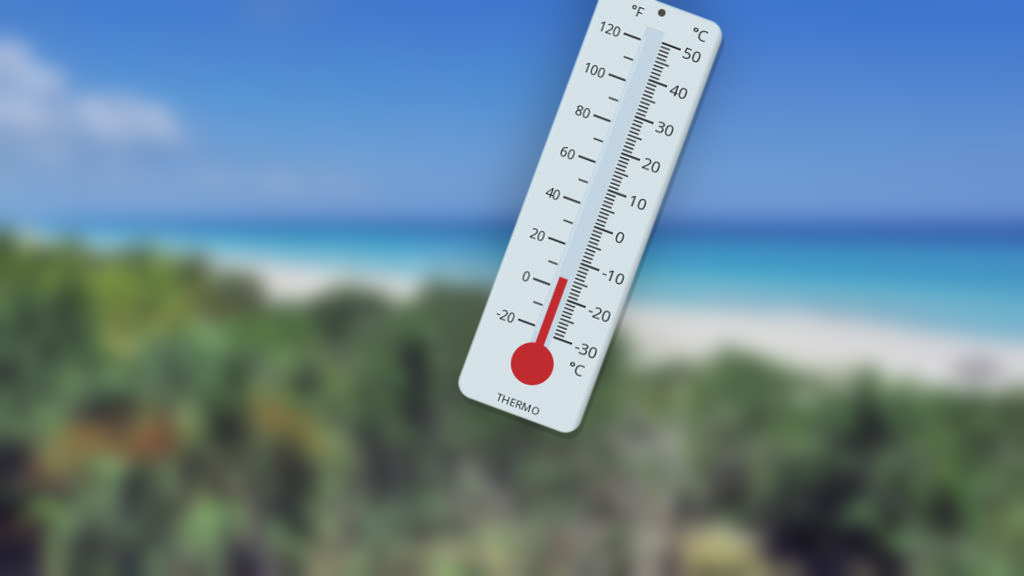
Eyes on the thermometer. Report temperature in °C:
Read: -15 °C
